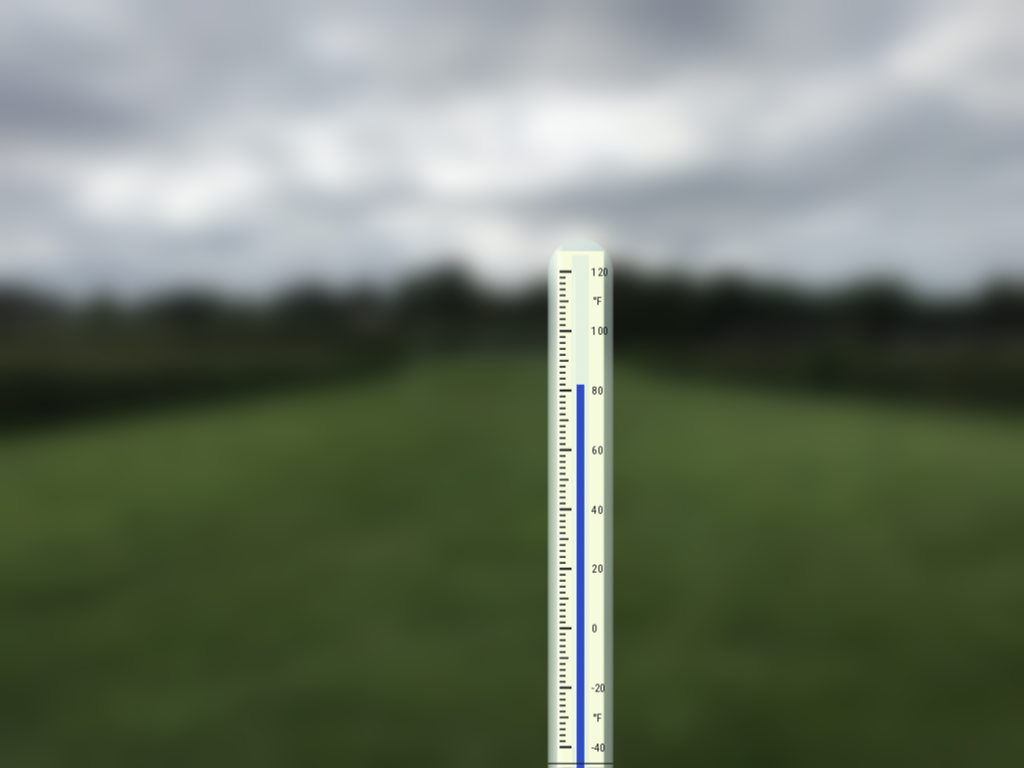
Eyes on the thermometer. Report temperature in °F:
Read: 82 °F
